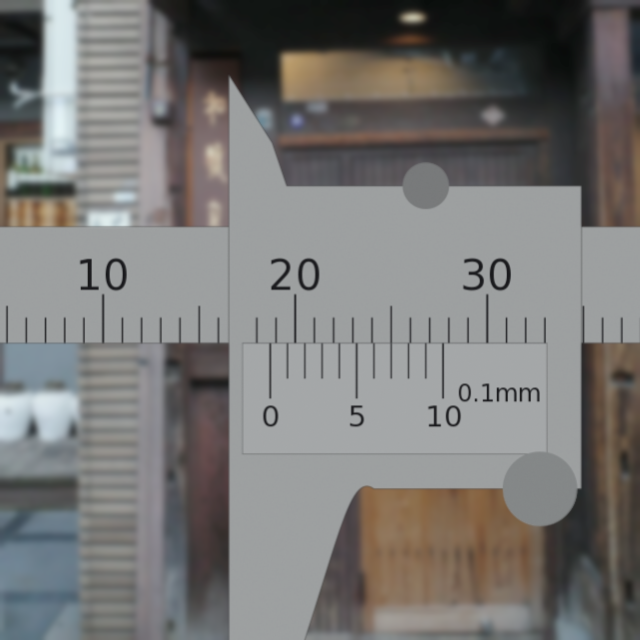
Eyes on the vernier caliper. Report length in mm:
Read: 18.7 mm
